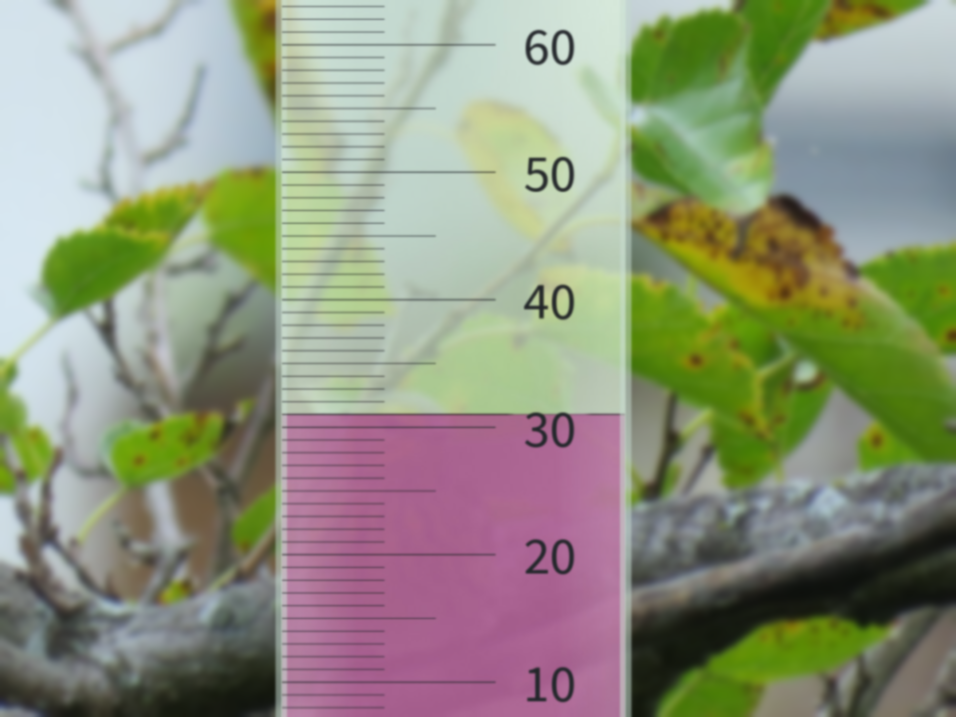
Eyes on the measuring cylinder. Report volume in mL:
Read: 31 mL
